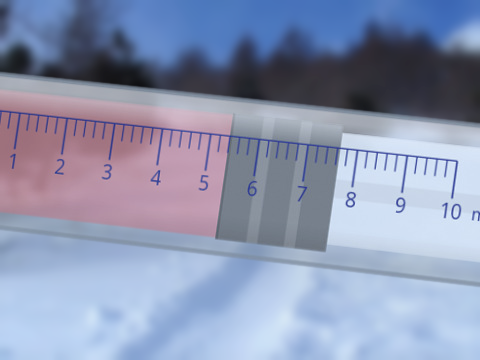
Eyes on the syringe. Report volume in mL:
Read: 5.4 mL
